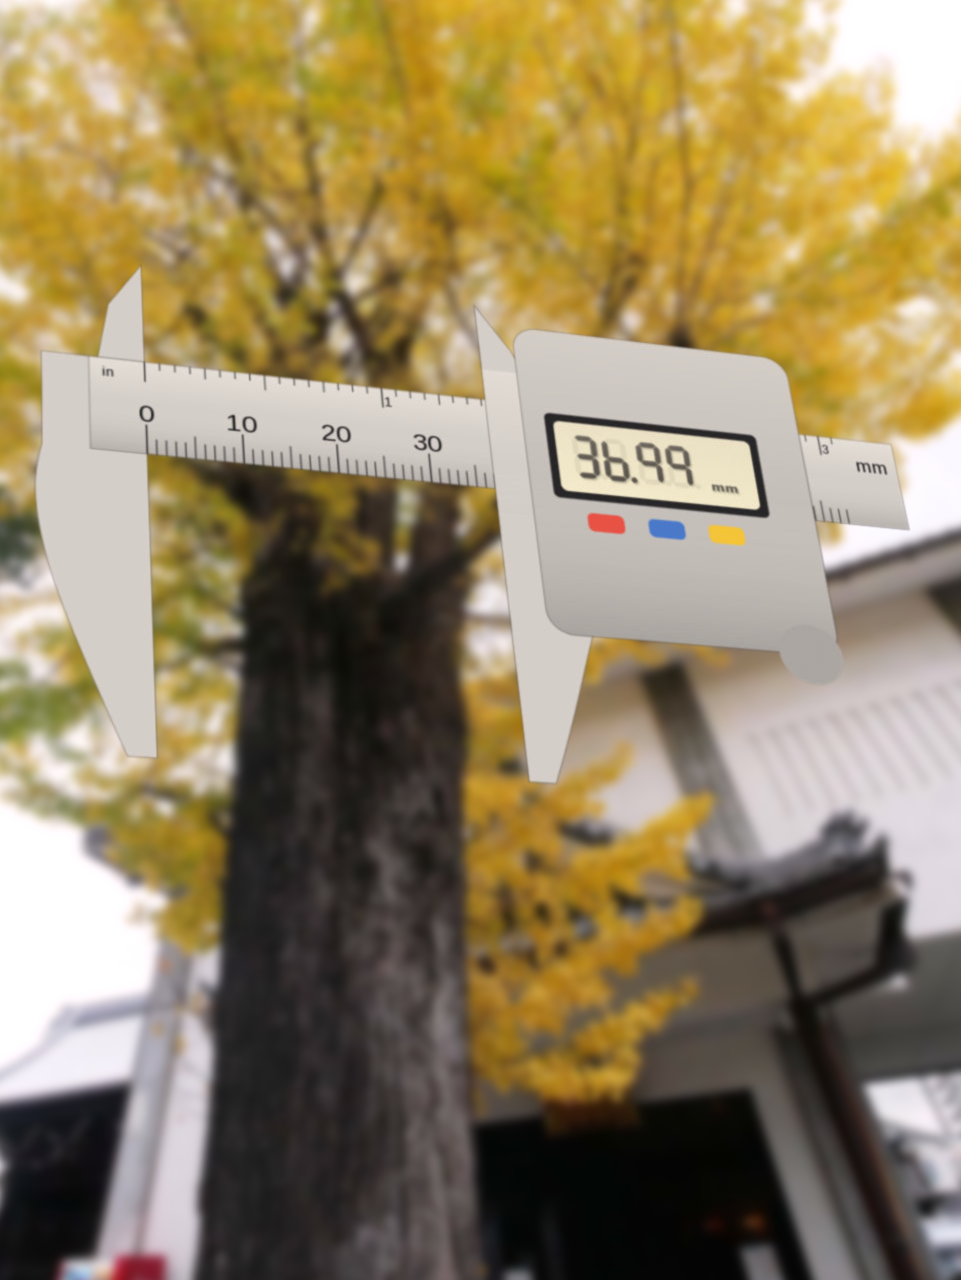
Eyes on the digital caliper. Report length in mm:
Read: 36.99 mm
